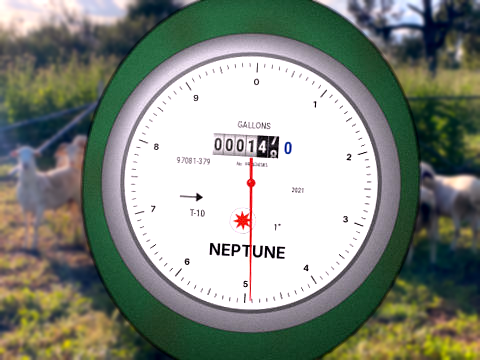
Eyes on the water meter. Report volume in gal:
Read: 1474.9 gal
